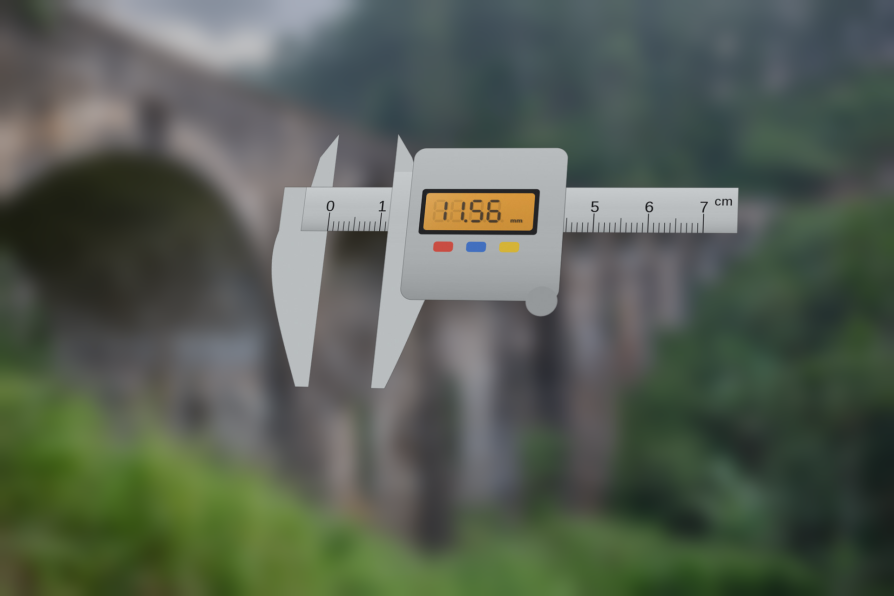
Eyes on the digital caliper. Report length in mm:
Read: 11.56 mm
